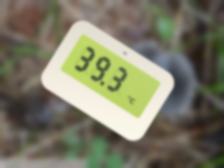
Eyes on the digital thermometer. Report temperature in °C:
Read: 39.3 °C
